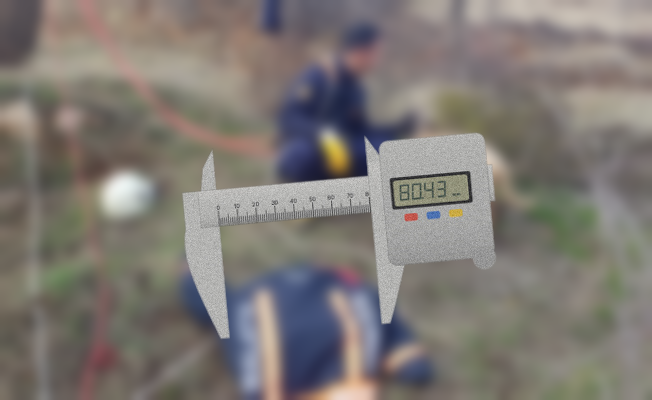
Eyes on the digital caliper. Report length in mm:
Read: 80.43 mm
